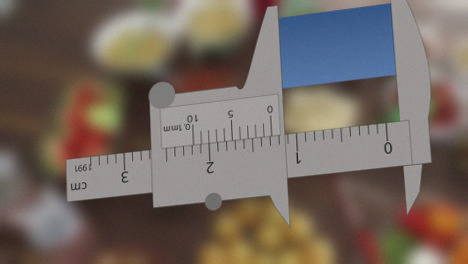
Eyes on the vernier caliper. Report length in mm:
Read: 12.8 mm
